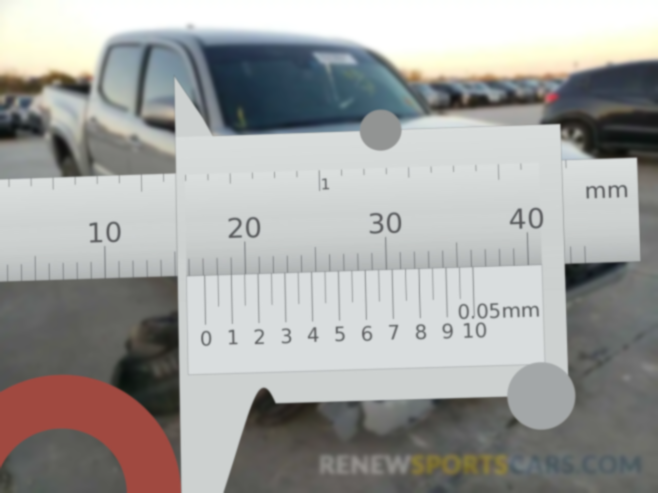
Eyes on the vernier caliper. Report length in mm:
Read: 17.1 mm
